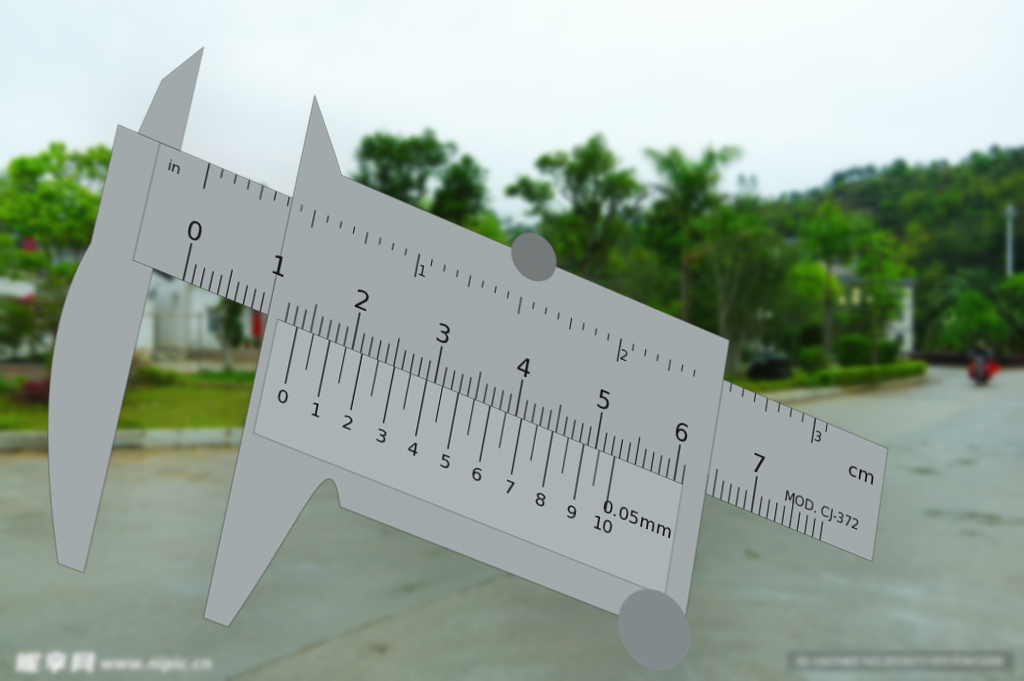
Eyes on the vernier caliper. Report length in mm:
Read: 13.4 mm
